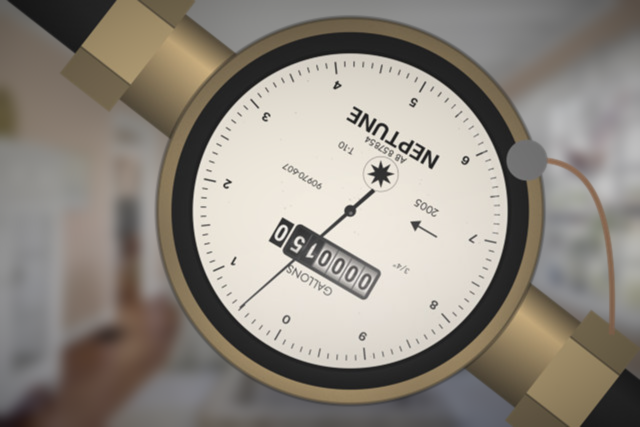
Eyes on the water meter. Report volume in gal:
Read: 150.5 gal
